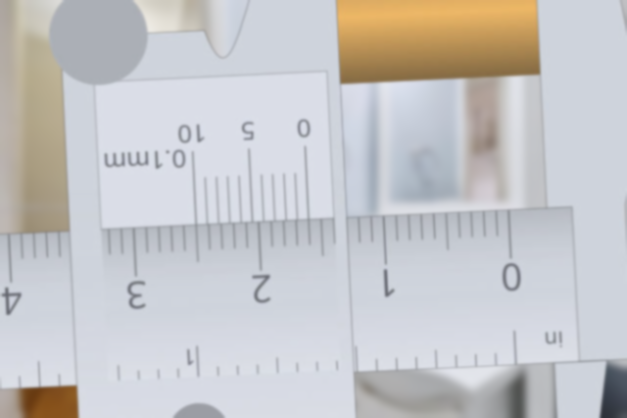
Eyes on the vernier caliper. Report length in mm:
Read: 16.0 mm
